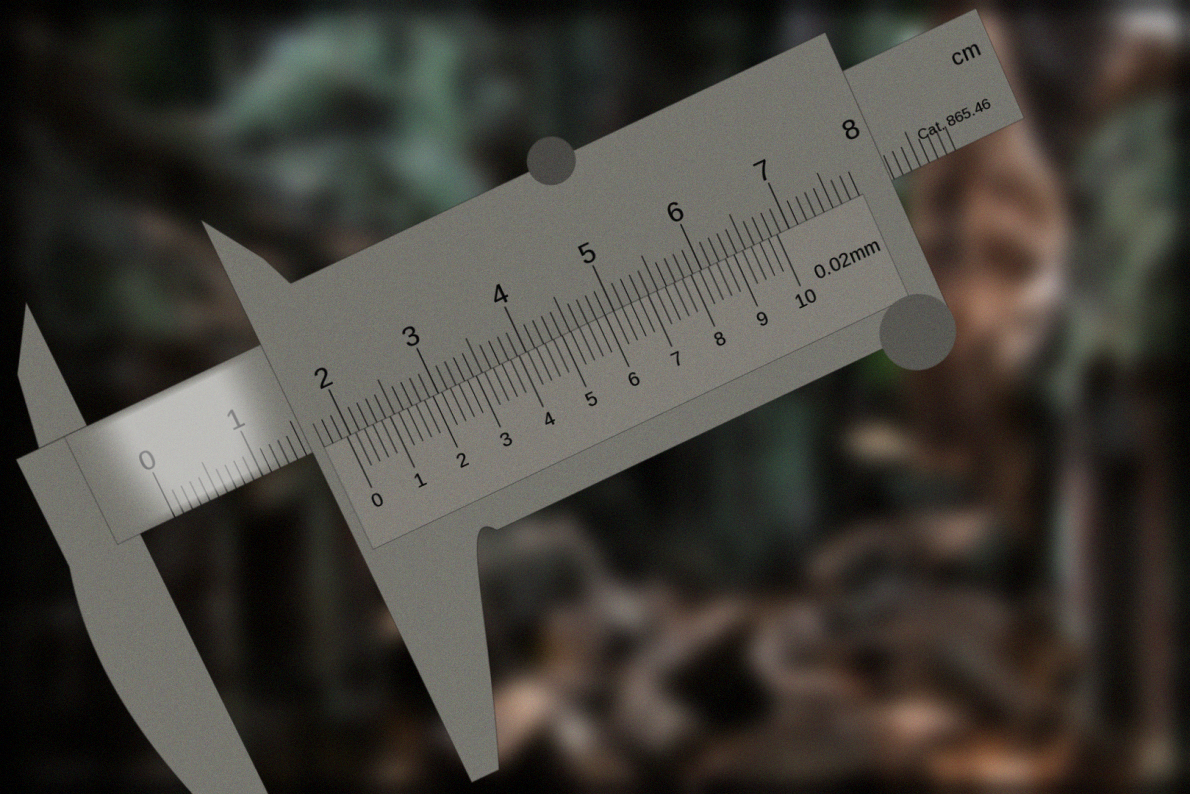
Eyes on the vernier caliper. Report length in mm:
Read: 19.6 mm
